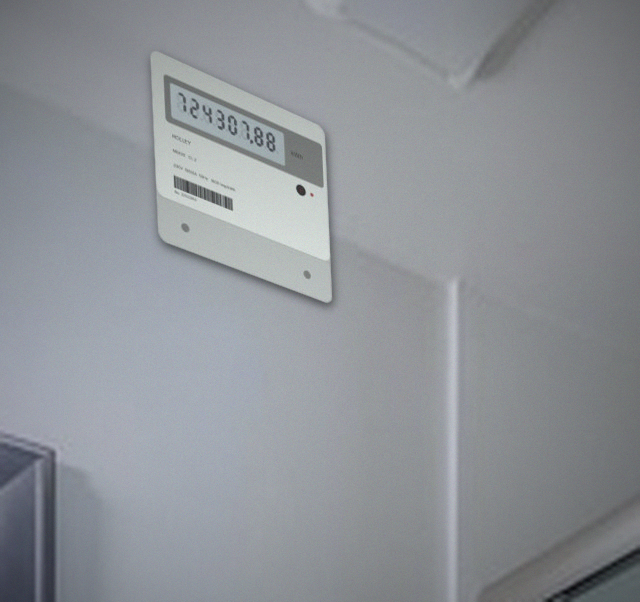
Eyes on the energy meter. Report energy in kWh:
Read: 724307.88 kWh
